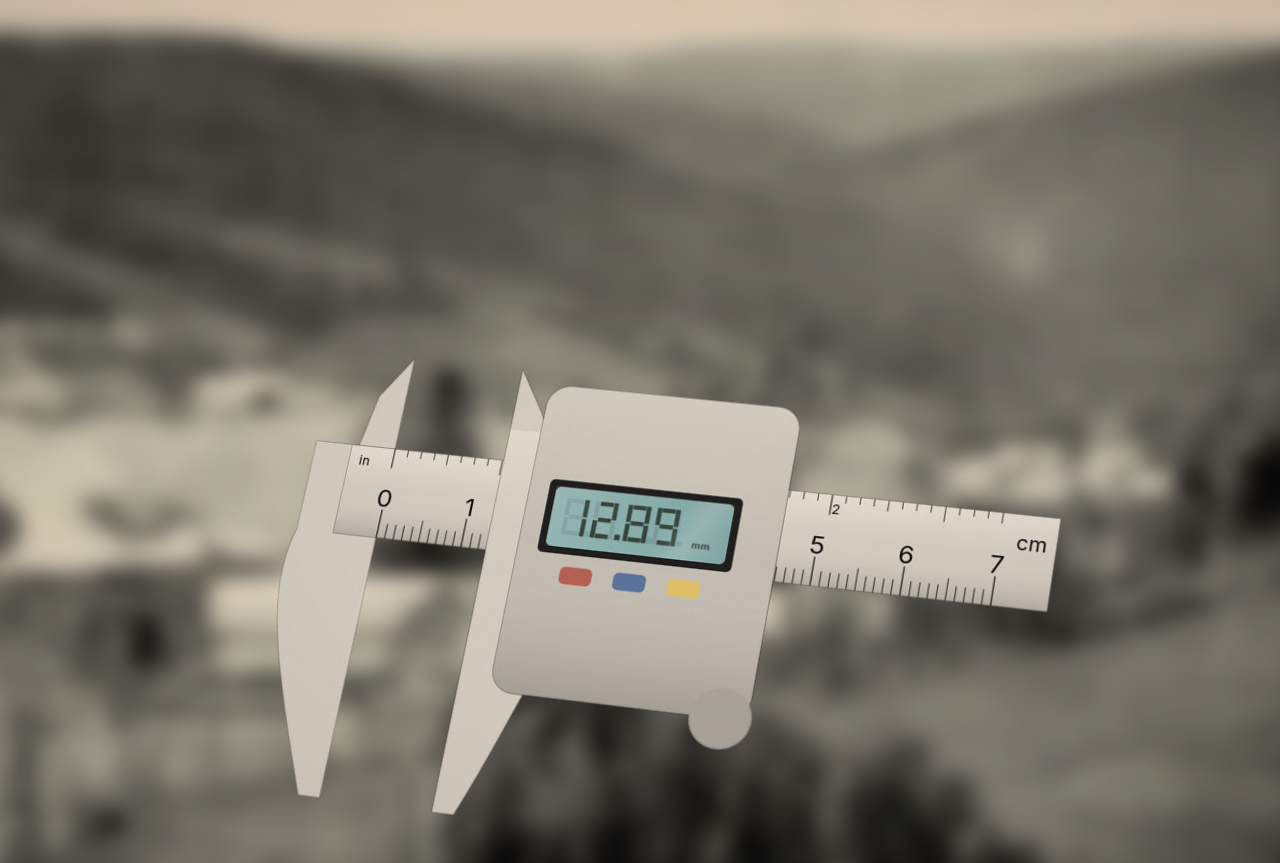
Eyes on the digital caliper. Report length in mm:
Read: 12.89 mm
